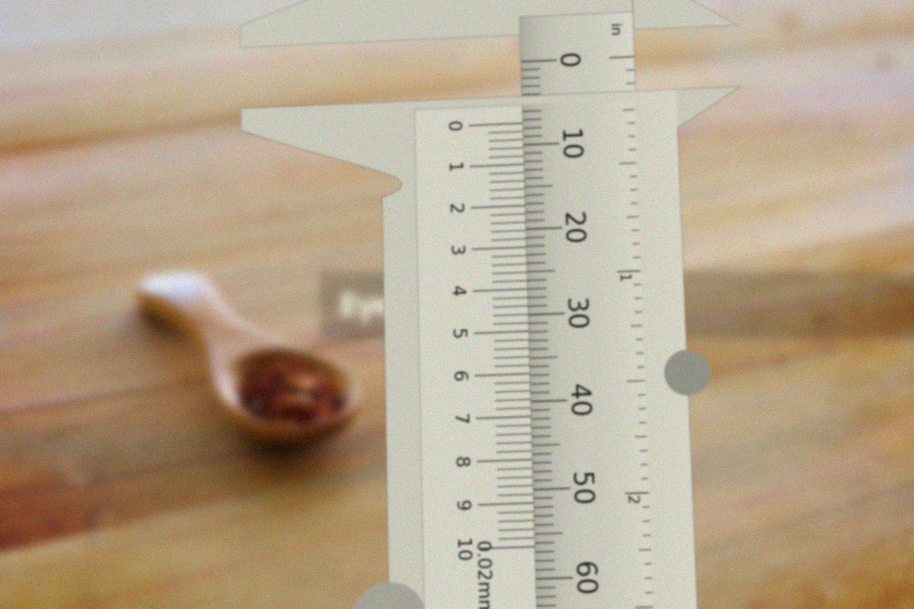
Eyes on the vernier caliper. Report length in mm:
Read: 7.4 mm
